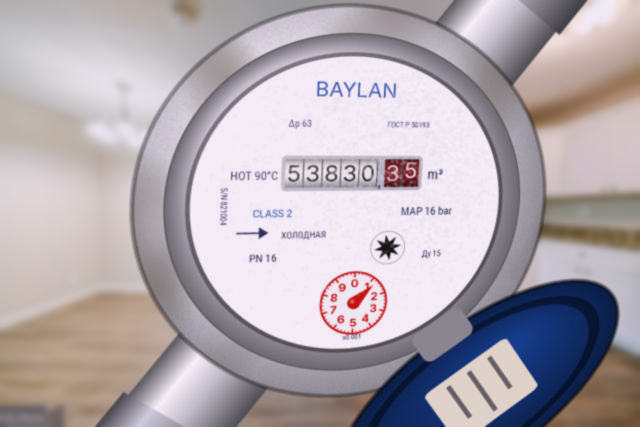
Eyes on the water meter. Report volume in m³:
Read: 53830.351 m³
